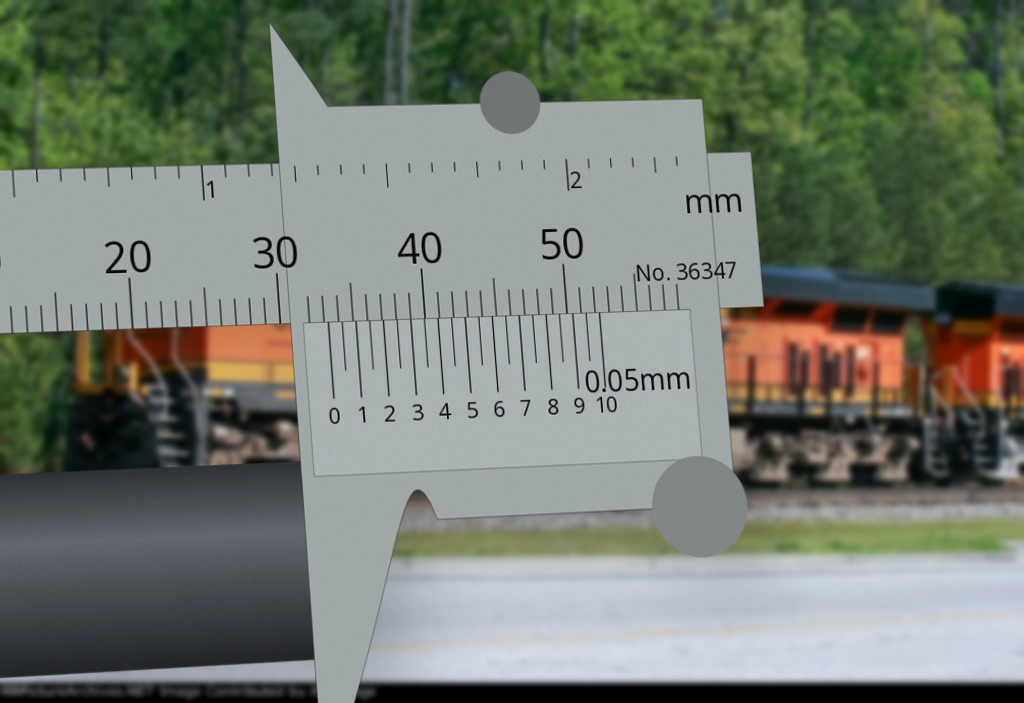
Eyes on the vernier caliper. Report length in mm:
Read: 33.3 mm
